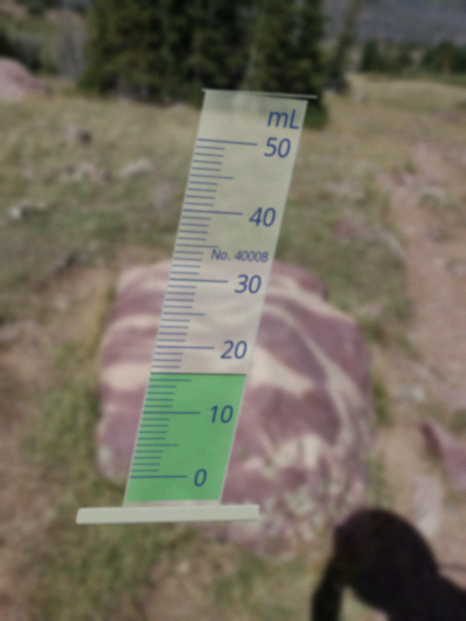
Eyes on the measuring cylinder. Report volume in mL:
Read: 16 mL
